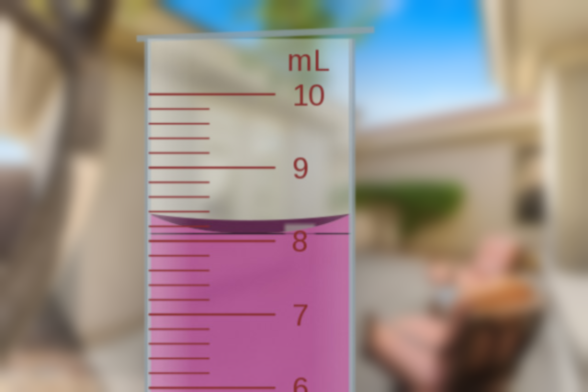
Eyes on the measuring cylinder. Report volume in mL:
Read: 8.1 mL
